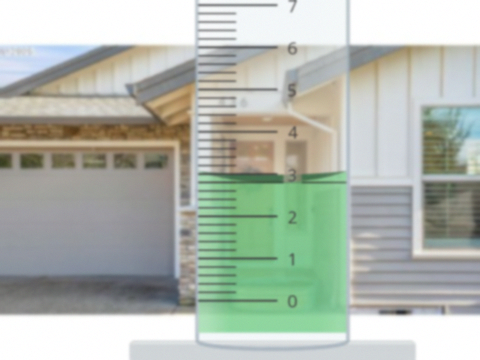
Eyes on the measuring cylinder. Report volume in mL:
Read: 2.8 mL
